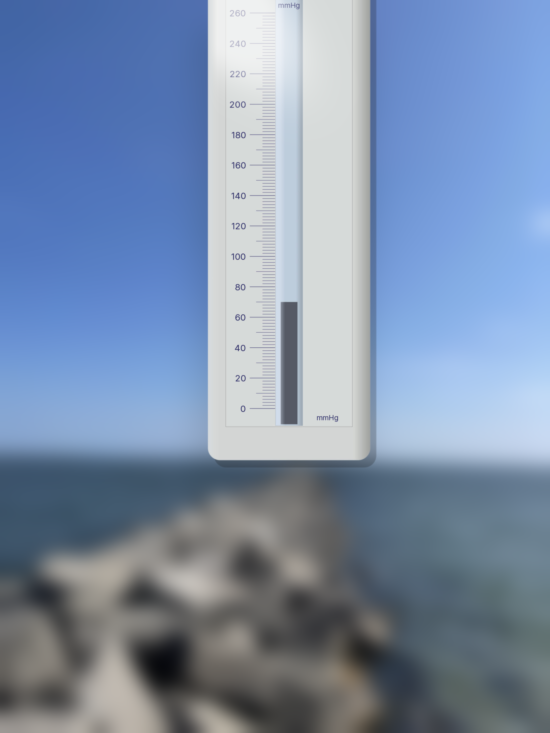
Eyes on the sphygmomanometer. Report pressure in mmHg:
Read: 70 mmHg
